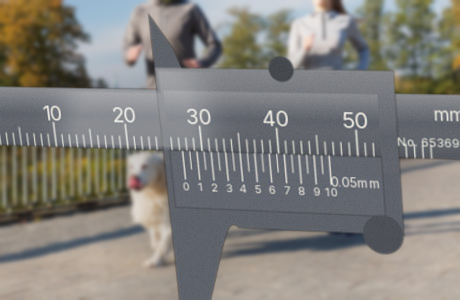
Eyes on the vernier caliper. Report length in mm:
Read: 27.4 mm
